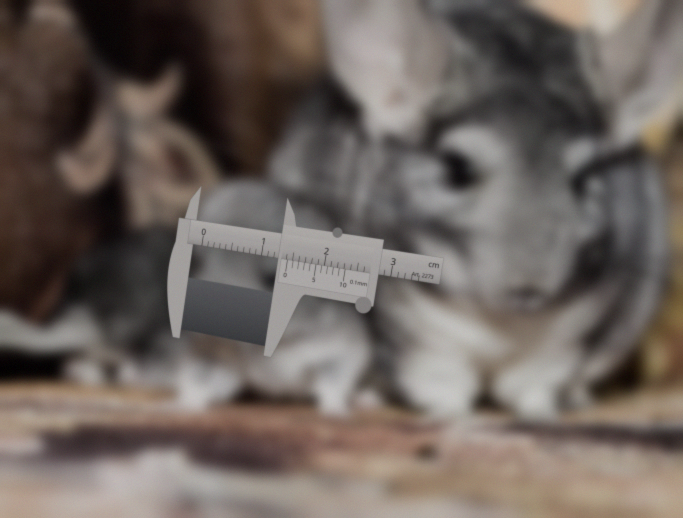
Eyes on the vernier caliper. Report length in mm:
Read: 14.2 mm
